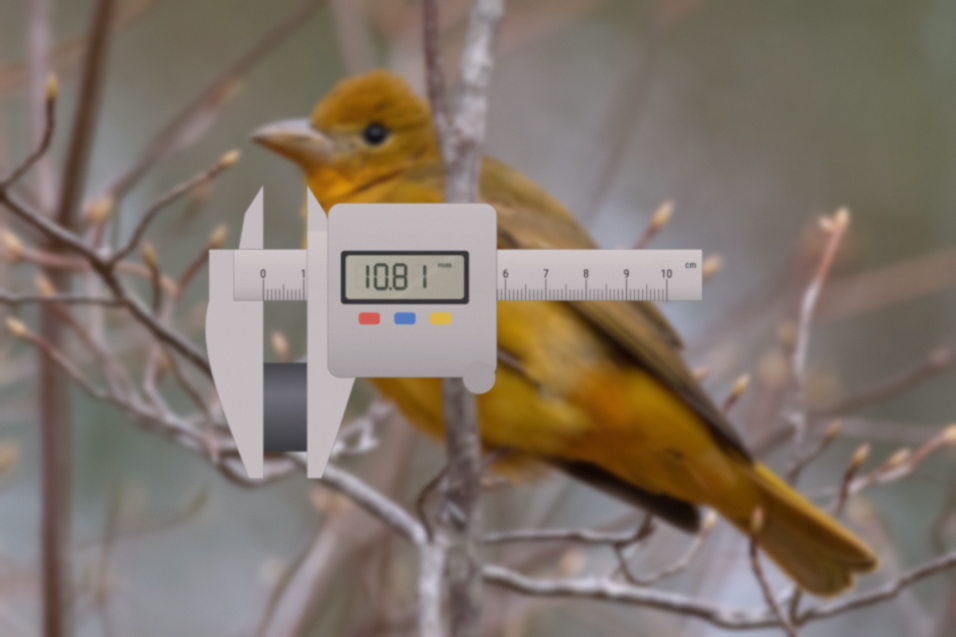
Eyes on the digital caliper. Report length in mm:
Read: 10.81 mm
